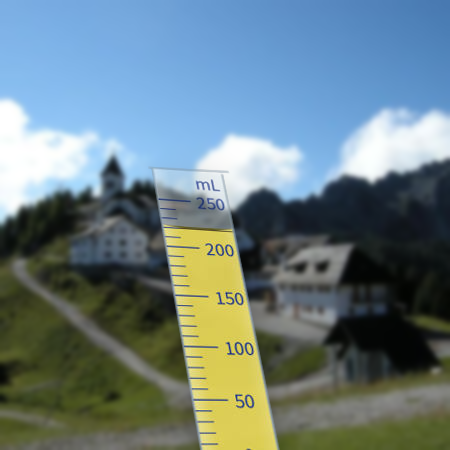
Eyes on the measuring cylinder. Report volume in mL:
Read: 220 mL
